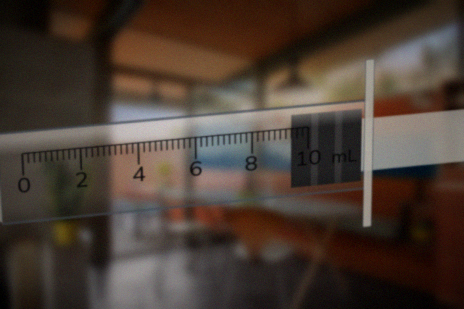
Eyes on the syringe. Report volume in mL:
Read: 9.4 mL
